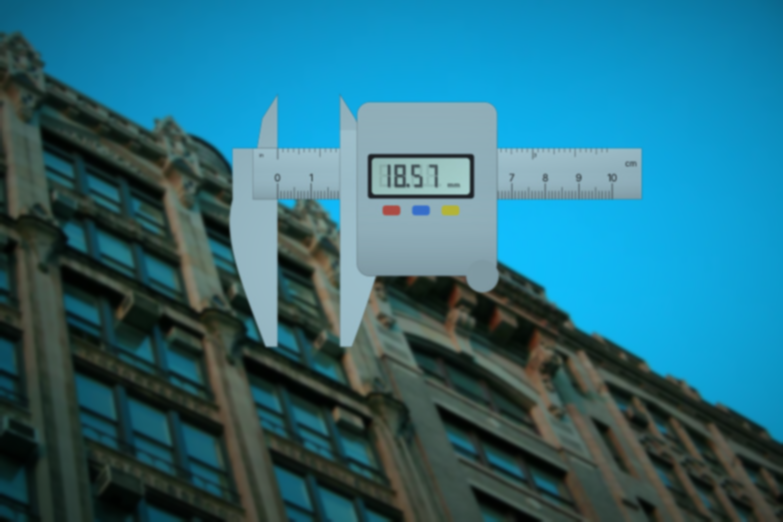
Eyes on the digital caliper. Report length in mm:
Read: 18.57 mm
